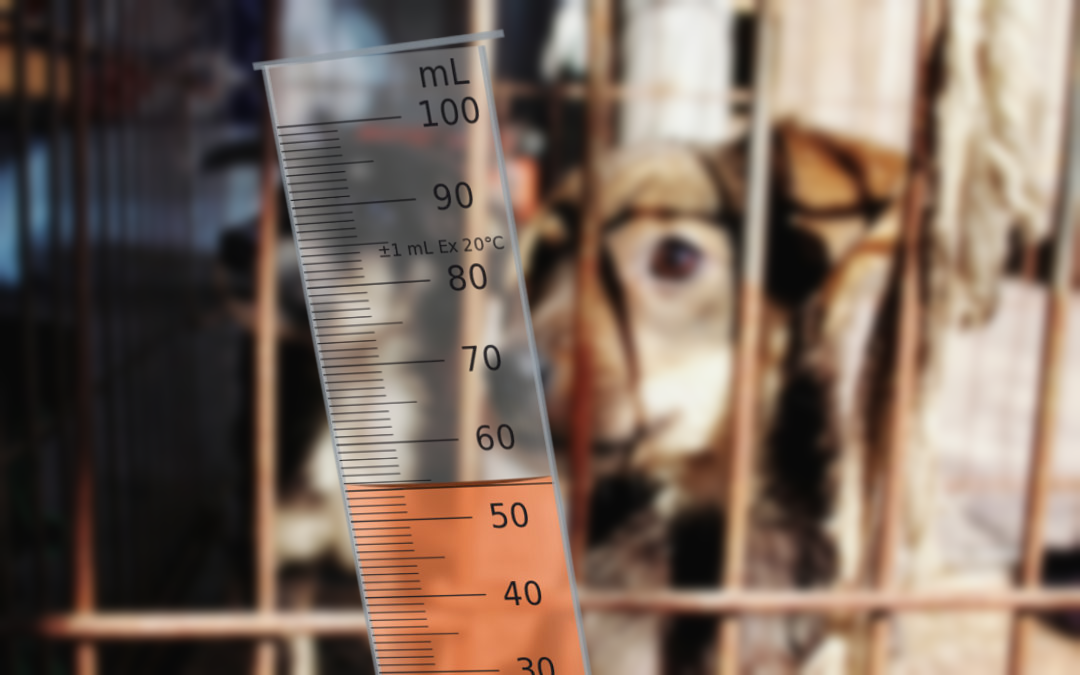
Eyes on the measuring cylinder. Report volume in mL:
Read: 54 mL
